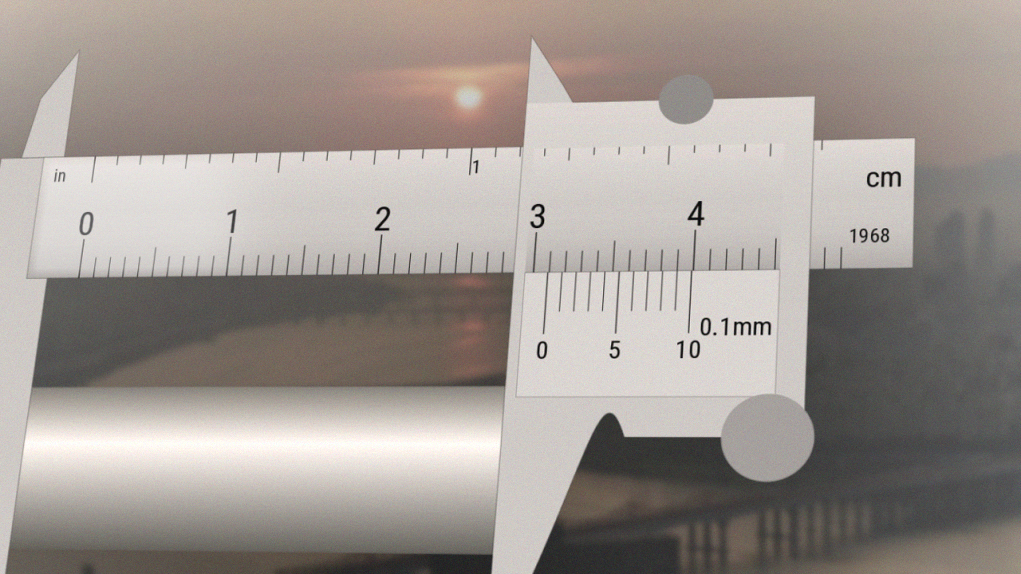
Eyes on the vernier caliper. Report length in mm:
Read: 30.9 mm
